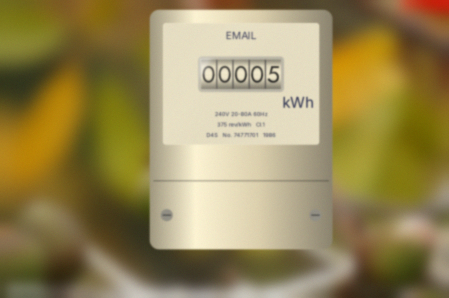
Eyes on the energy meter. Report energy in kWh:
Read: 5 kWh
